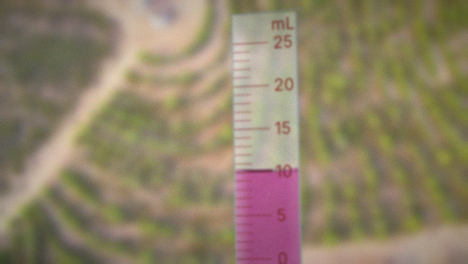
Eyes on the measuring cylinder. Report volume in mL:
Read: 10 mL
